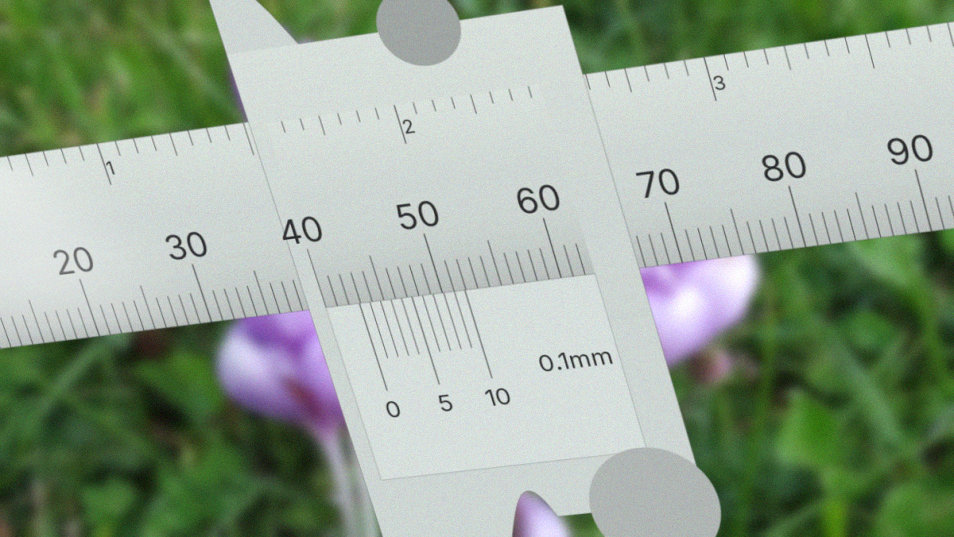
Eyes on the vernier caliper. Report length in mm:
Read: 42.9 mm
